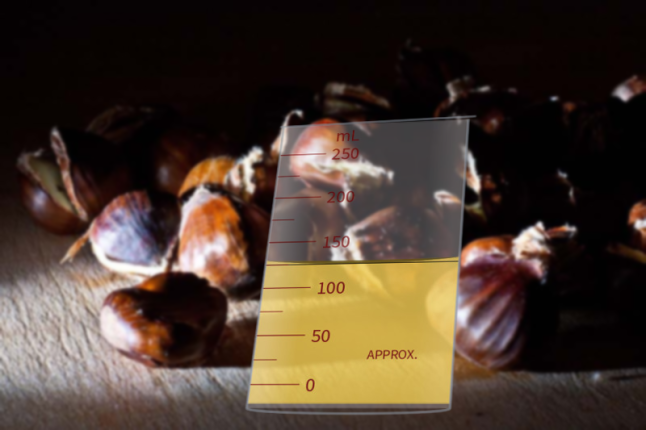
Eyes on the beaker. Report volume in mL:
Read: 125 mL
